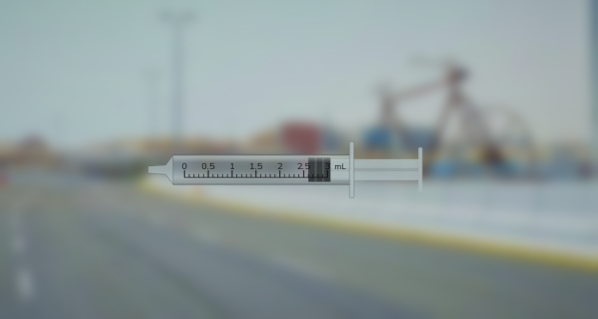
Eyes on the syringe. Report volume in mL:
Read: 2.6 mL
